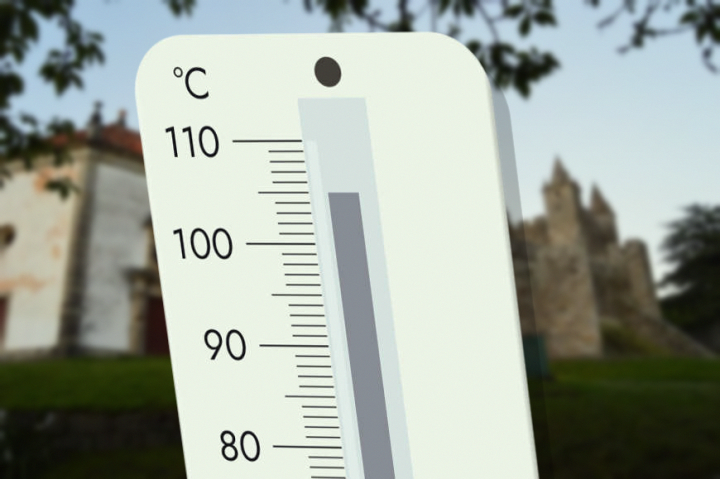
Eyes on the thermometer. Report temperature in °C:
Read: 105 °C
